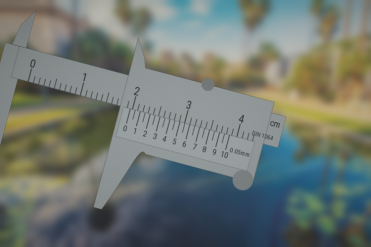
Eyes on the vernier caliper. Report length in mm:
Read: 19.6 mm
